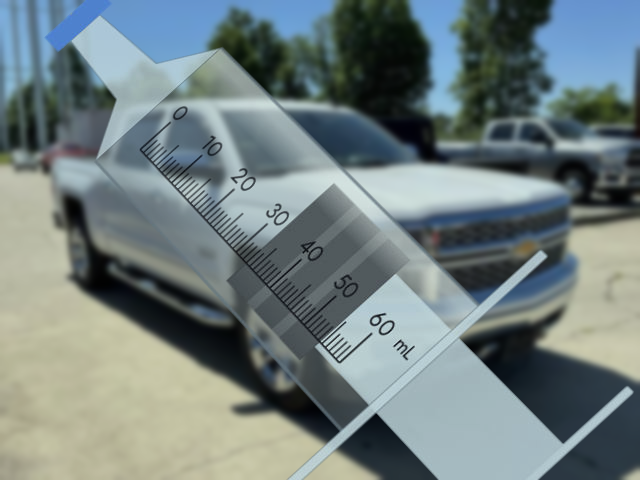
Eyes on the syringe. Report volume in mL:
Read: 33 mL
